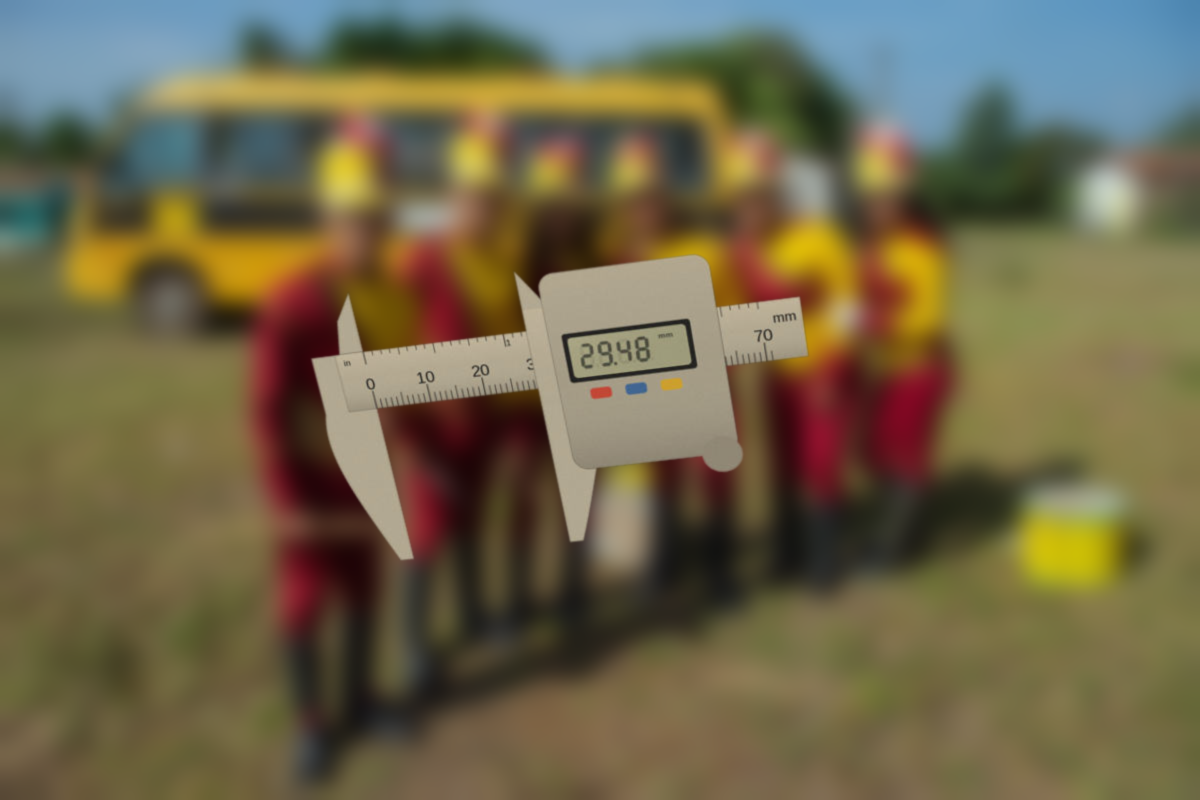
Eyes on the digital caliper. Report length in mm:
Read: 29.48 mm
